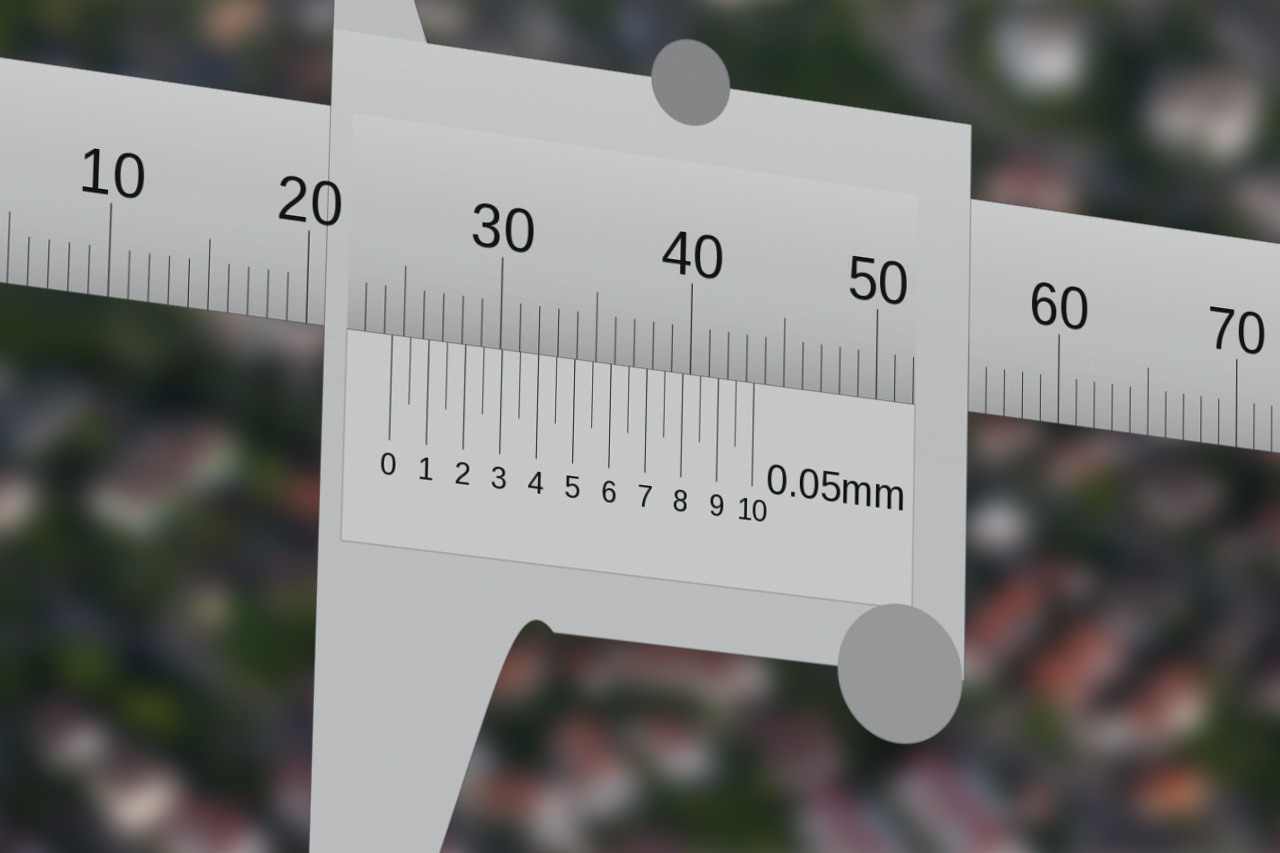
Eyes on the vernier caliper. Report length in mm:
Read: 24.4 mm
